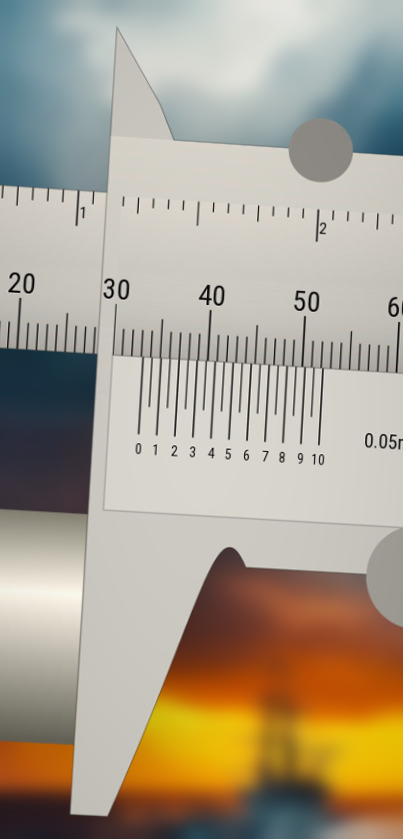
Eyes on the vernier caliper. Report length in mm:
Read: 33.2 mm
